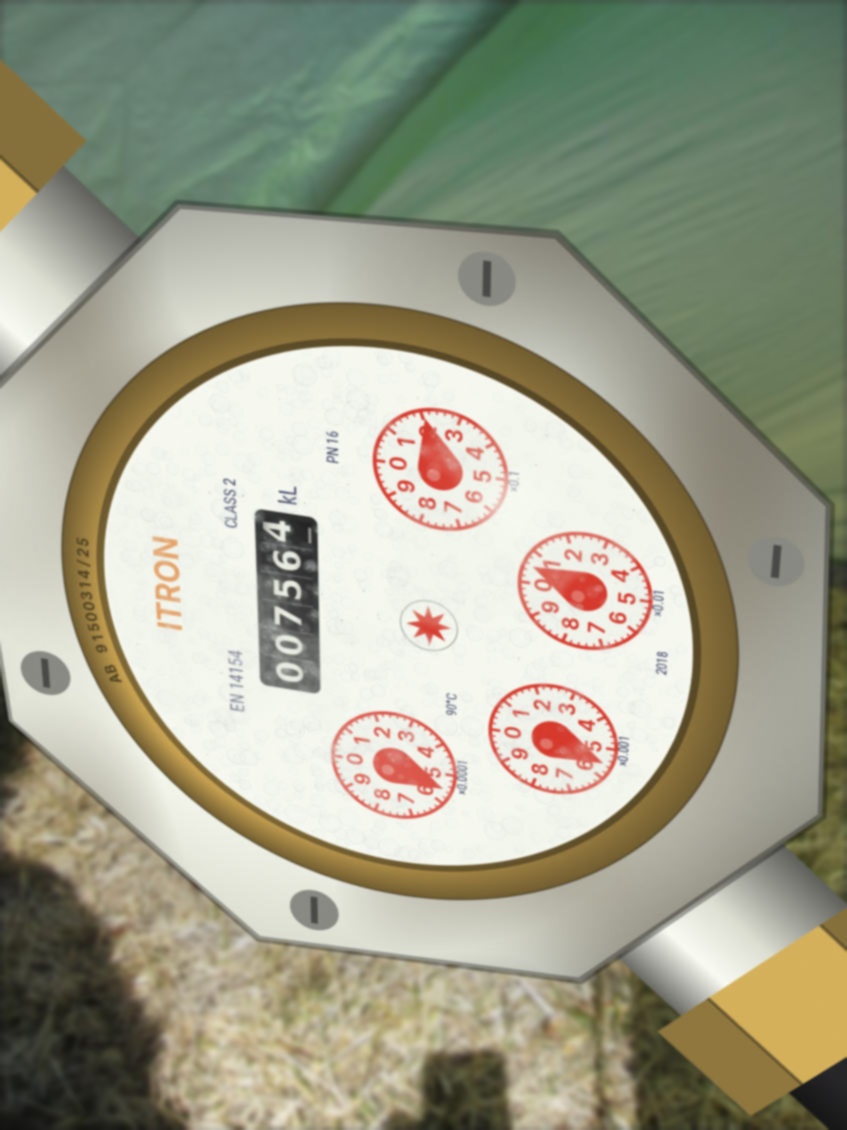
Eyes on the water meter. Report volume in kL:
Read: 7564.2055 kL
